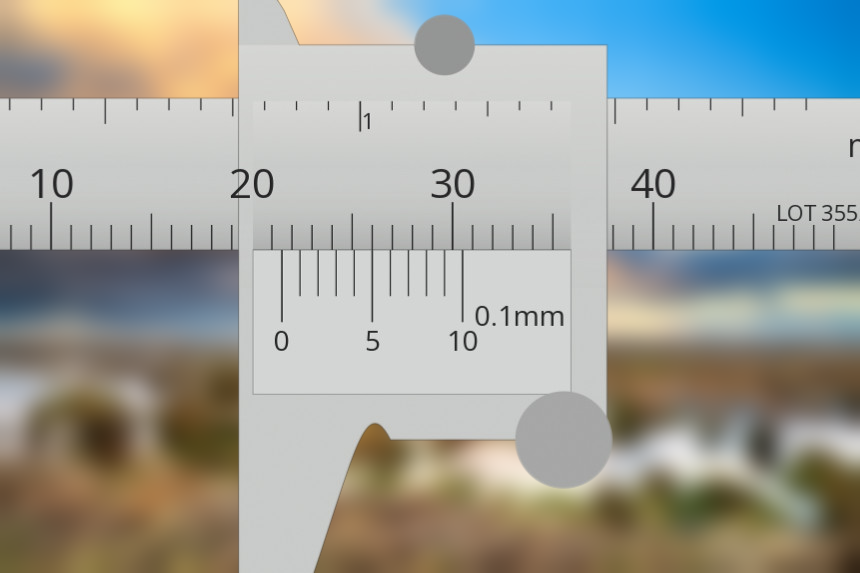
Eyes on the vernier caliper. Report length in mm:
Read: 21.5 mm
